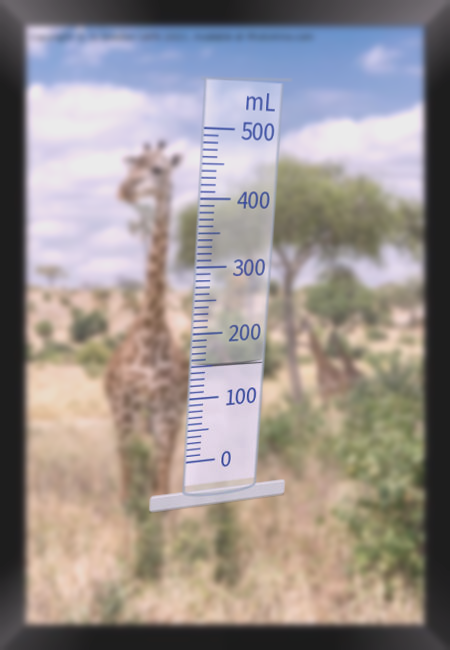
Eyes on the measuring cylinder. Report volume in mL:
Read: 150 mL
